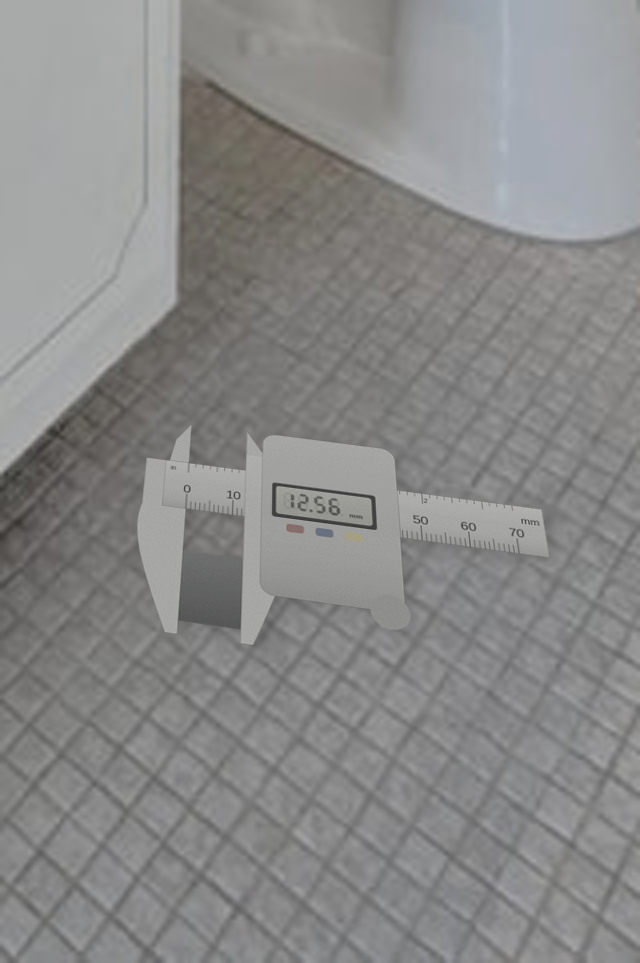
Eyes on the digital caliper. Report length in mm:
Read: 12.56 mm
